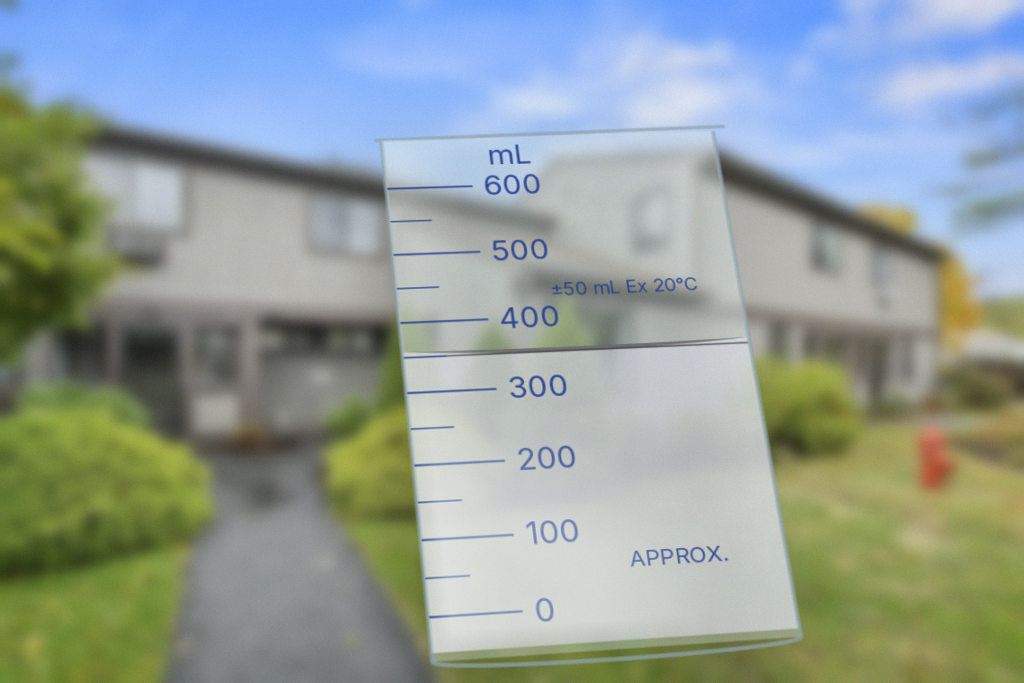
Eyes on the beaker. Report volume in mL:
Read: 350 mL
